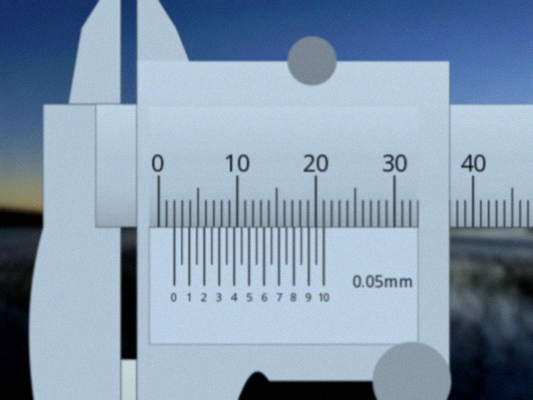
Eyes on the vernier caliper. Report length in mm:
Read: 2.0 mm
